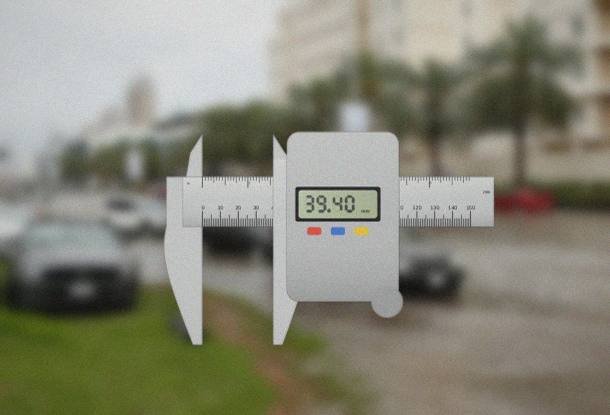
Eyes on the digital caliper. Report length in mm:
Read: 39.40 mm
